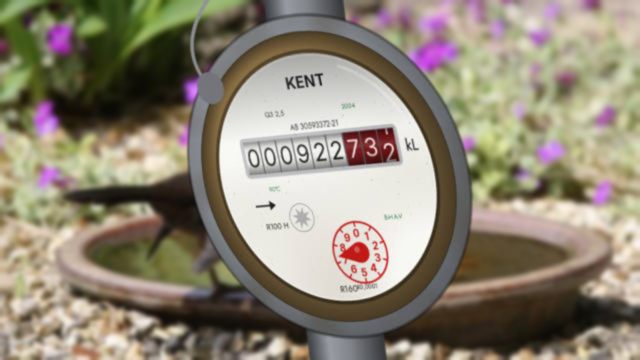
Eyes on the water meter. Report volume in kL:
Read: 922.7317 kL
